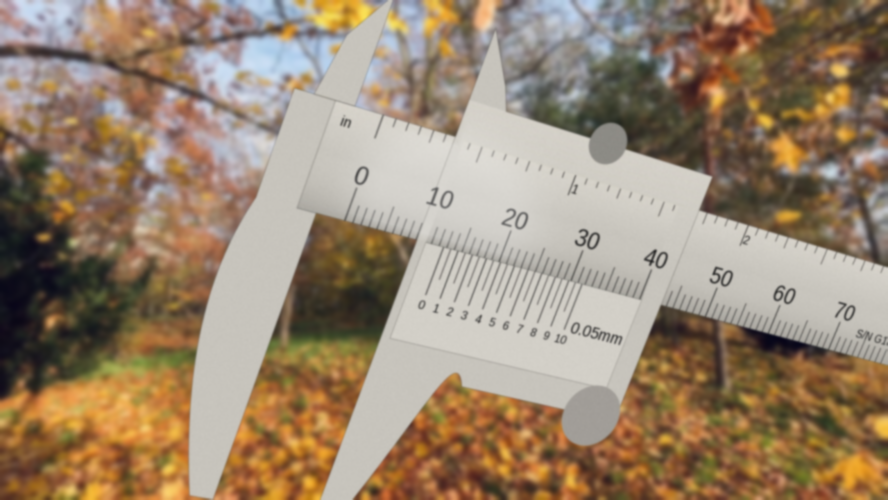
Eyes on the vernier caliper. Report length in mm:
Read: 12.6 mm
